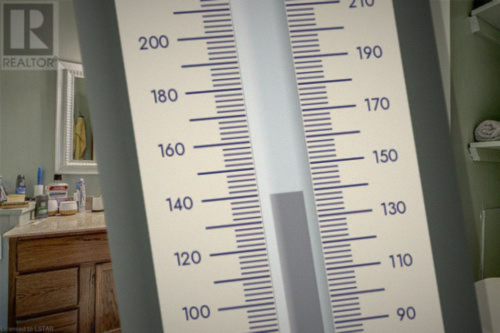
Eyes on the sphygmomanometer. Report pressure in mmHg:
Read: 140 mmHg
